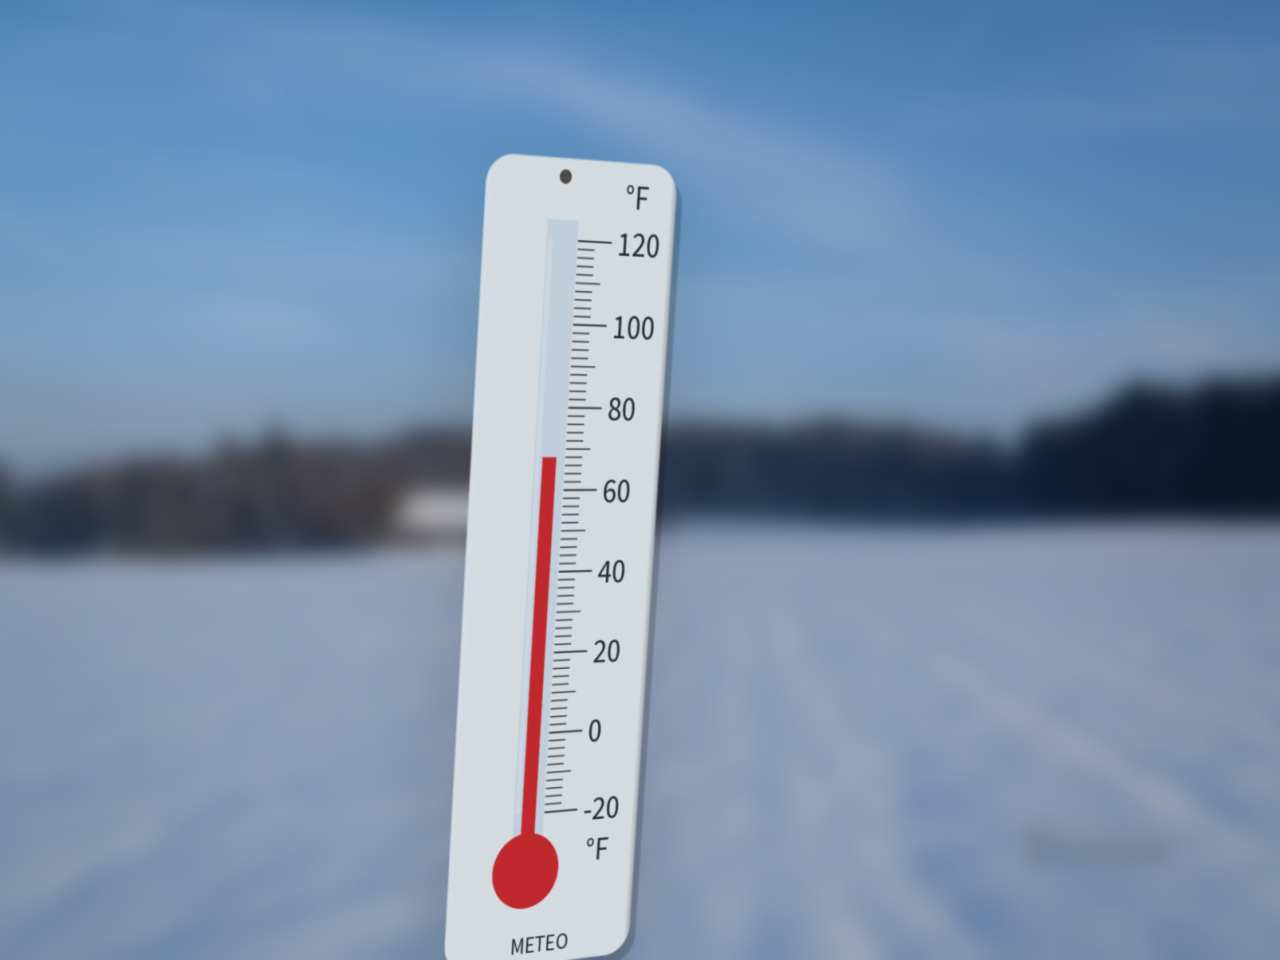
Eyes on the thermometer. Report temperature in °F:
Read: 68 °F
